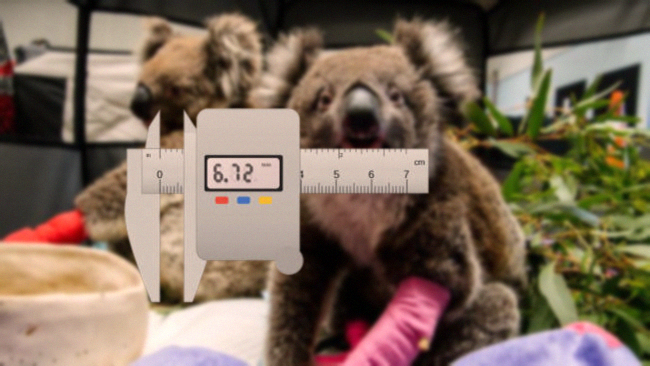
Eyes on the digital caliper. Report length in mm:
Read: 6.72 mm
